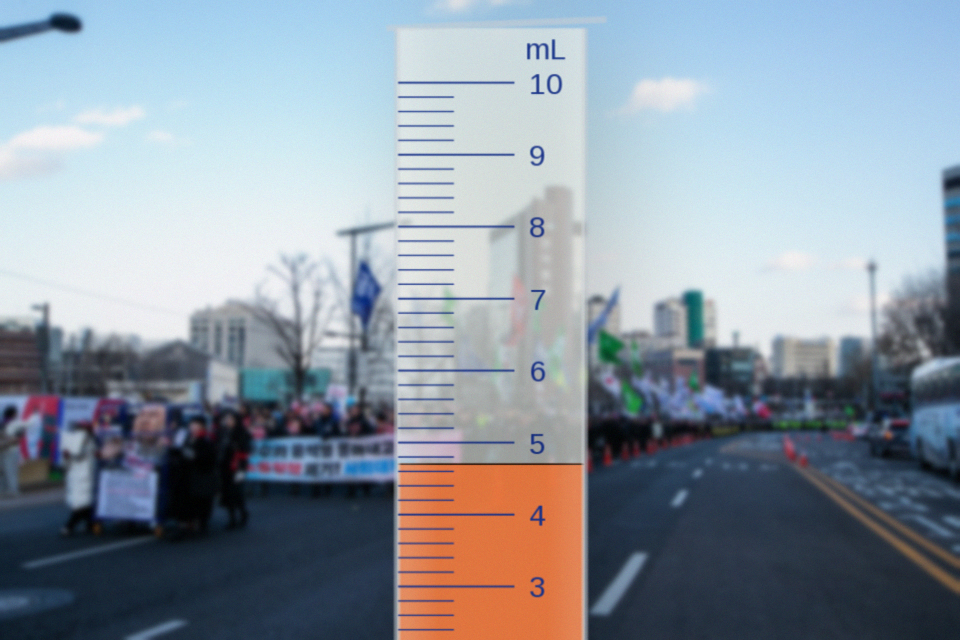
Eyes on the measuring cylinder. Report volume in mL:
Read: 4.7 mL
